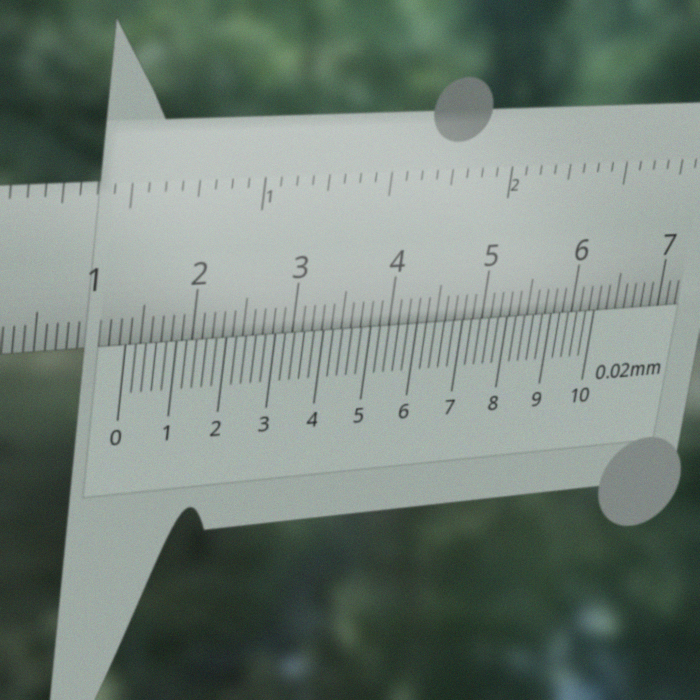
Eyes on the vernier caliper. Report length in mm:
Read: 13.6 mm
